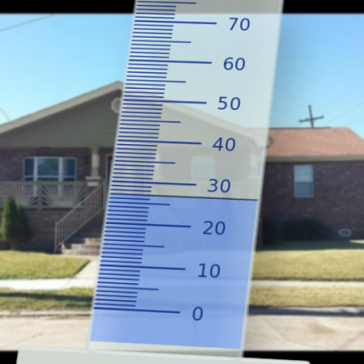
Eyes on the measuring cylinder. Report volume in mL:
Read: 27 mL
